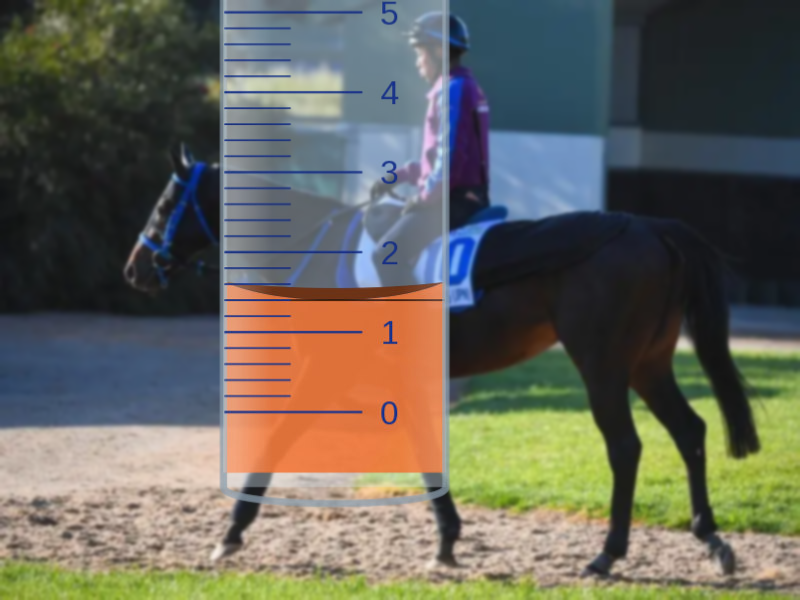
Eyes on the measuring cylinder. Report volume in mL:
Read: 1.4 mL
